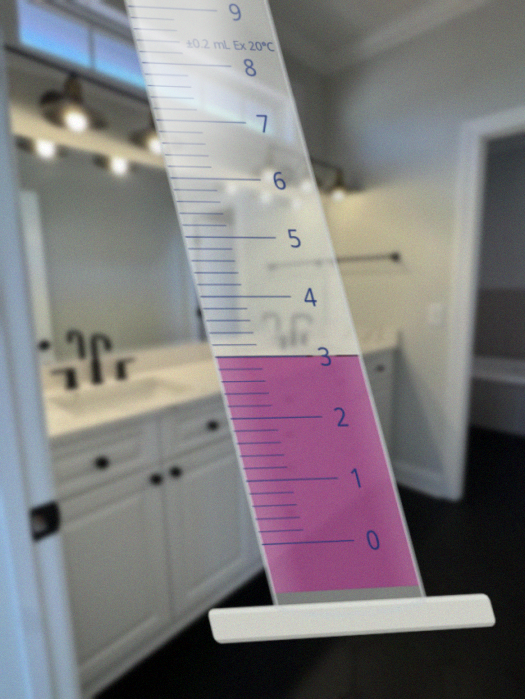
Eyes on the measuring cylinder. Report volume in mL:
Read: 3 mL
